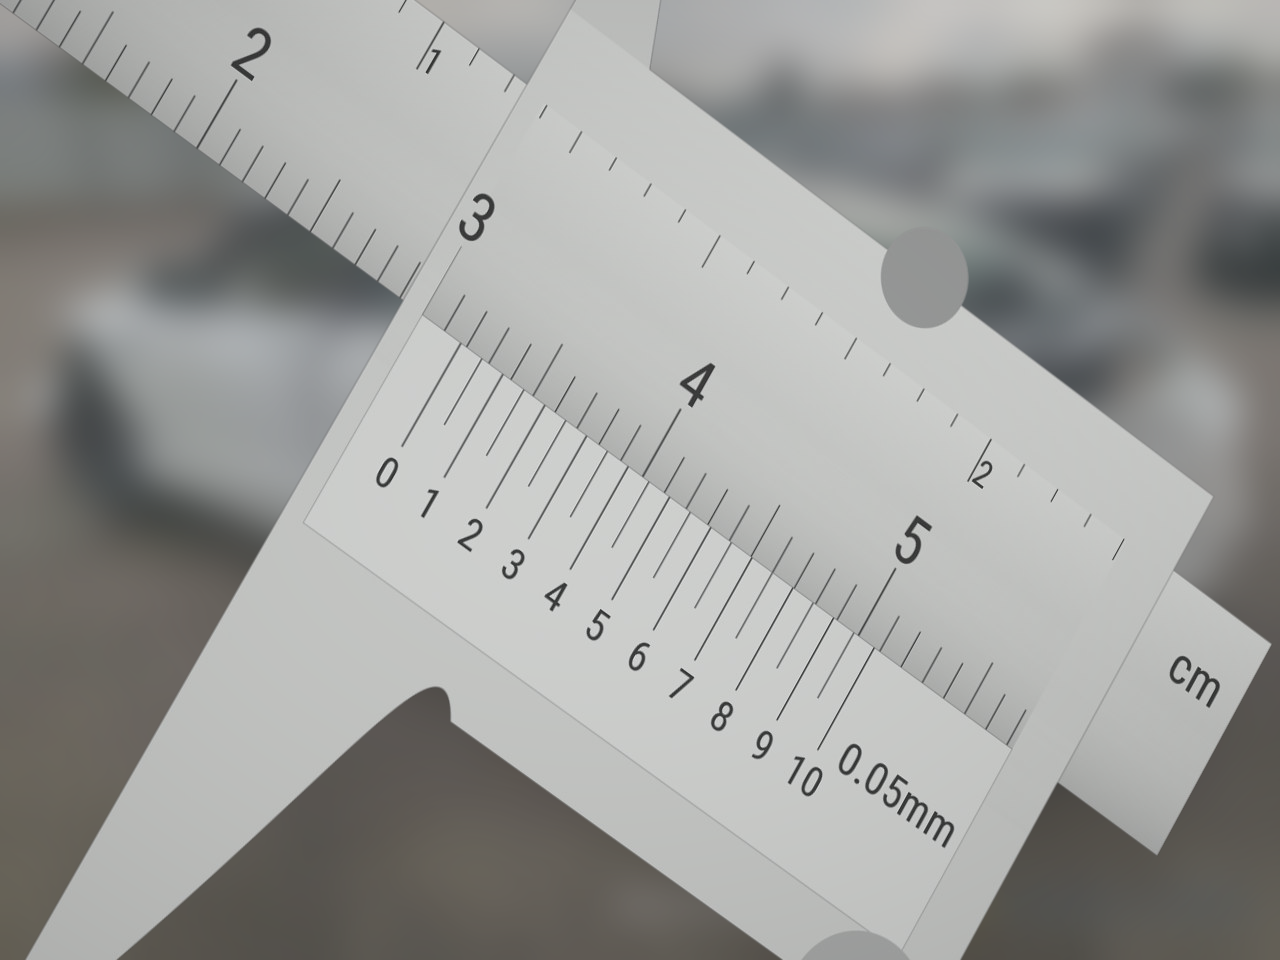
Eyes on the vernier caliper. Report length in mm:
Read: 31.75 mm
